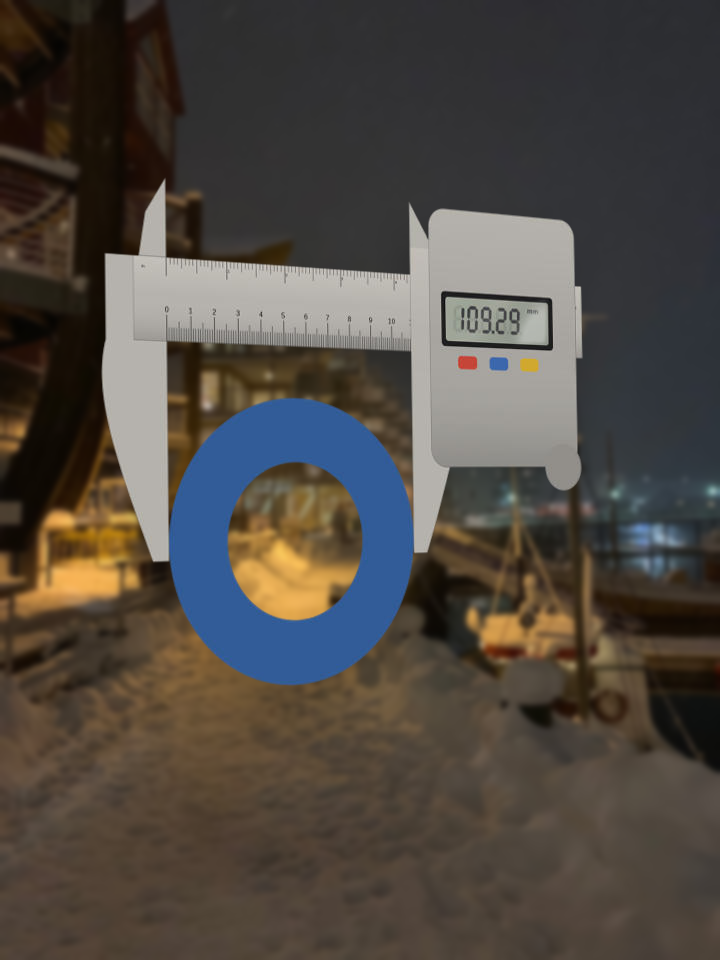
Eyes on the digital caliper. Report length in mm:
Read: 109.29 mm
